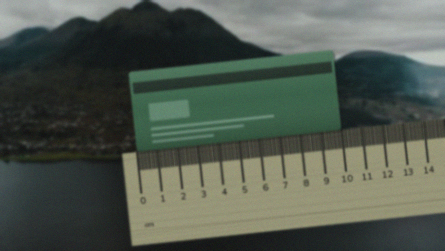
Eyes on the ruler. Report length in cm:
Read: 10 cm
